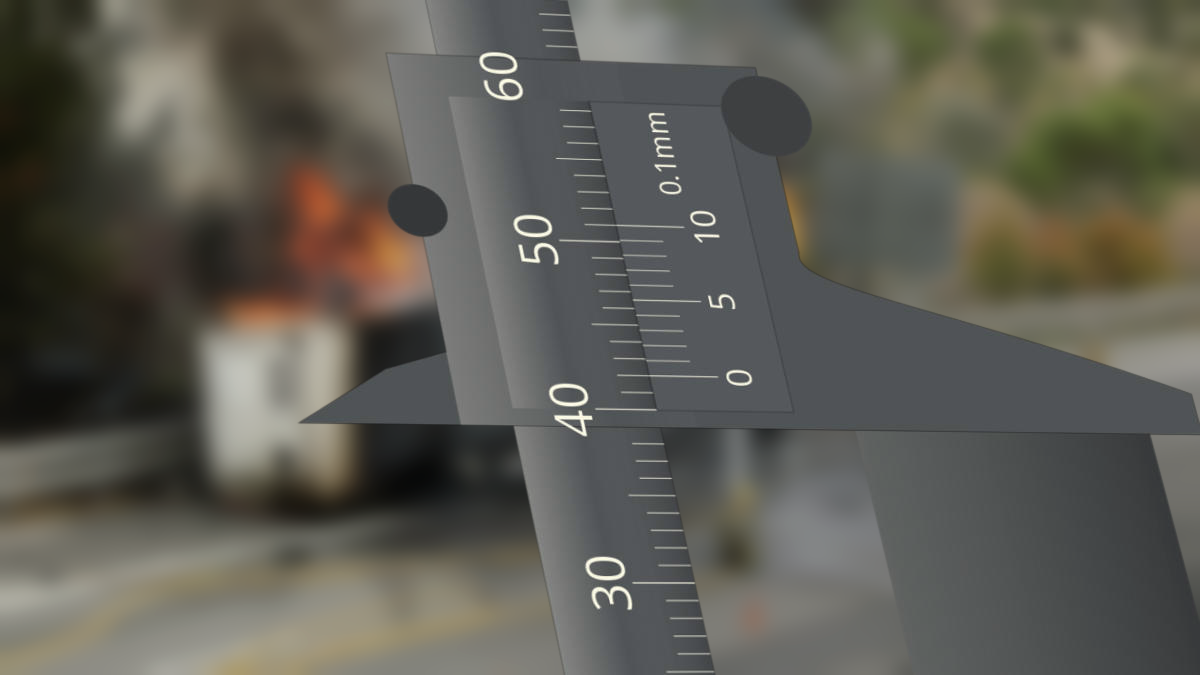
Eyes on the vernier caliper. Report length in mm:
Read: 42.0 mm
